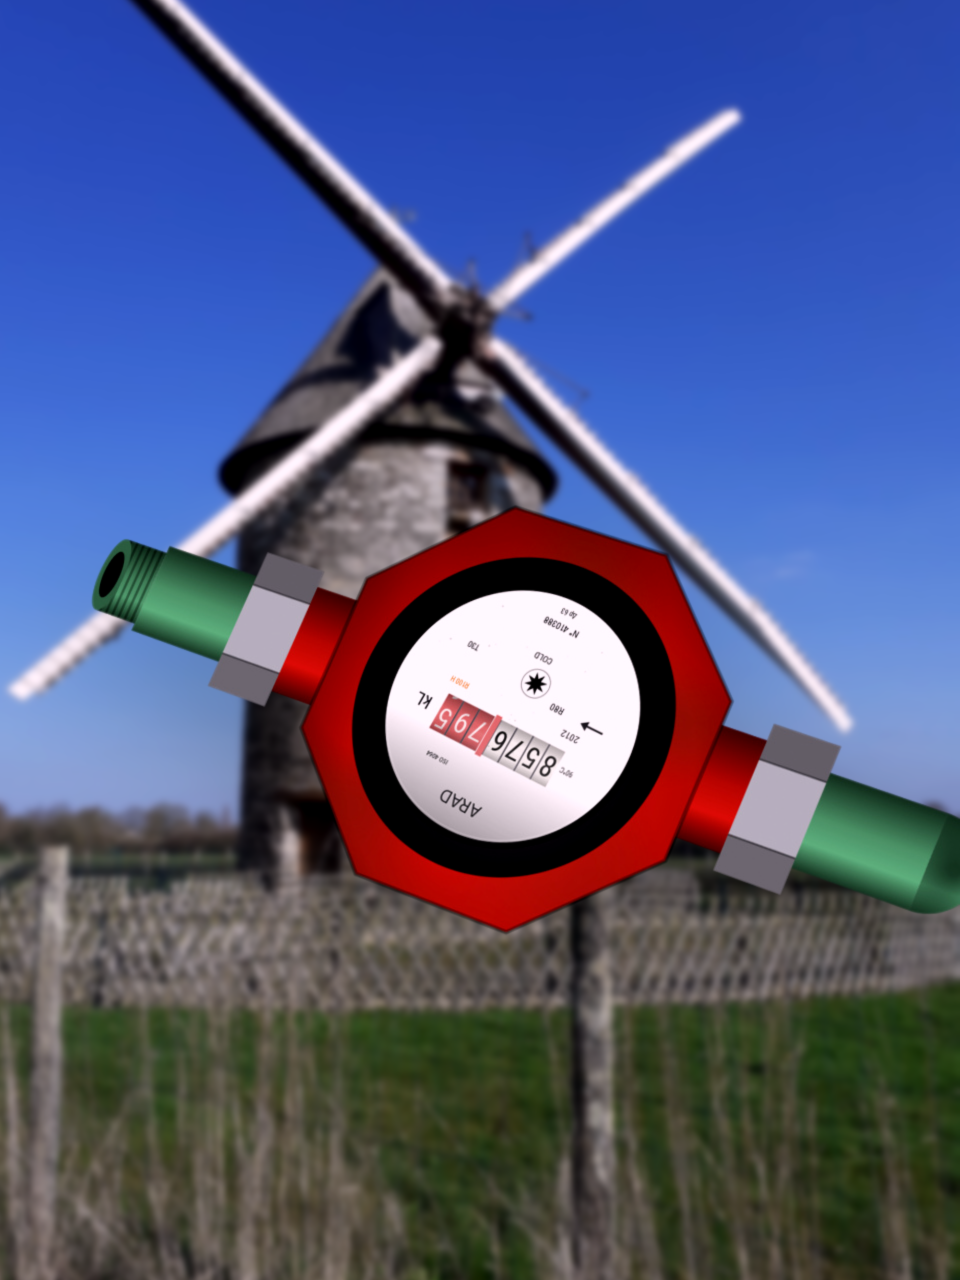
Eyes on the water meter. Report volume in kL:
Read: 8576.795 kL
